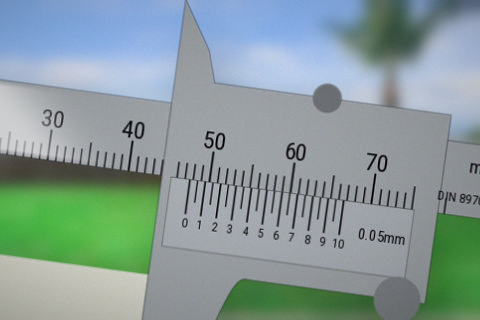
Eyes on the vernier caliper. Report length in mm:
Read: 47.6 mm
